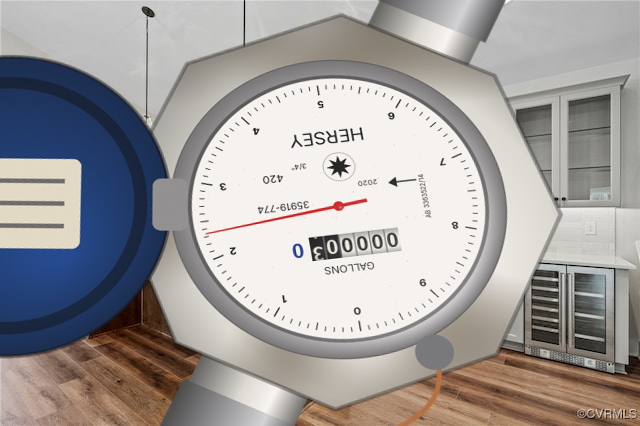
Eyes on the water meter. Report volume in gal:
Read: 32.3 gal
